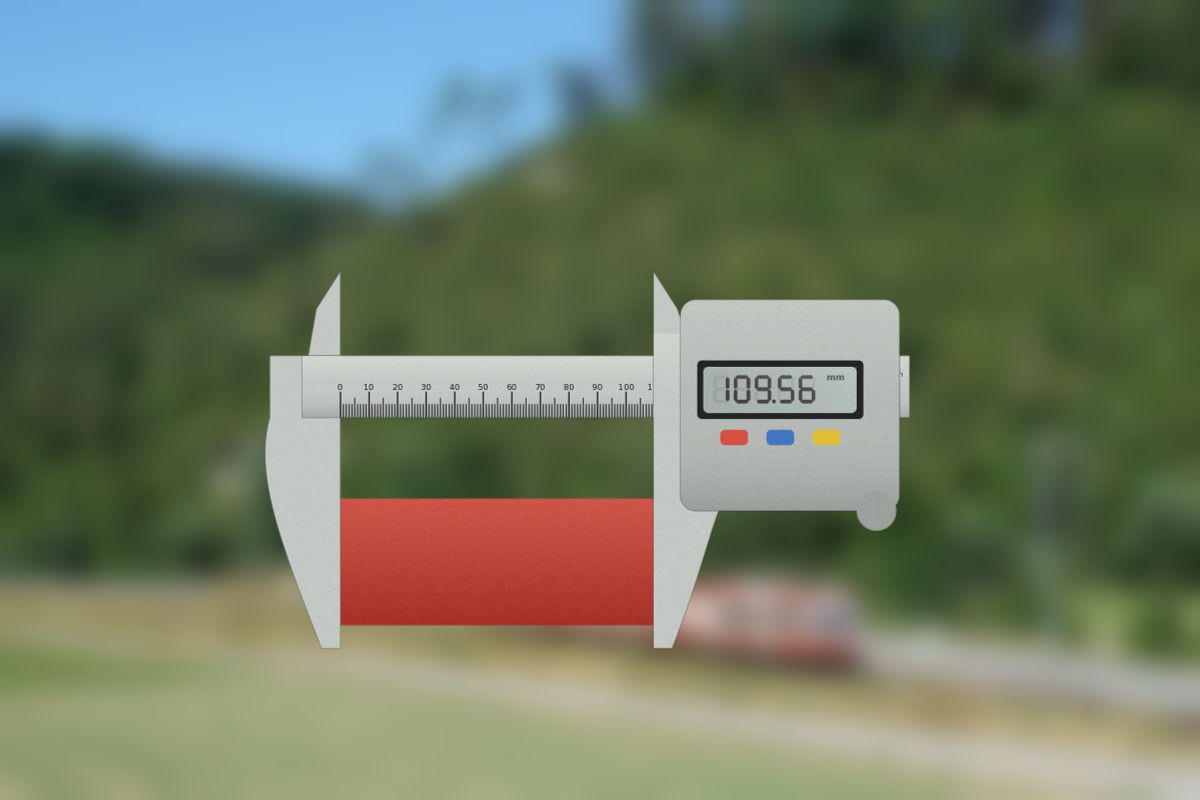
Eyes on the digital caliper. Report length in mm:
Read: 109.56 mm
